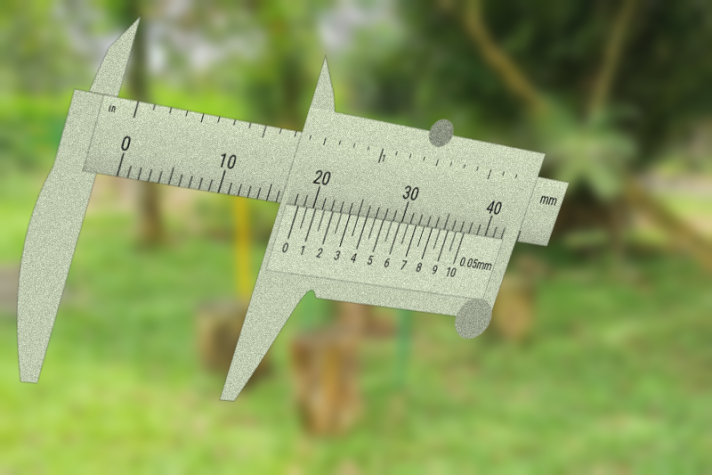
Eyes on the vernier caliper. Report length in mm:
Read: 18.4 mm
